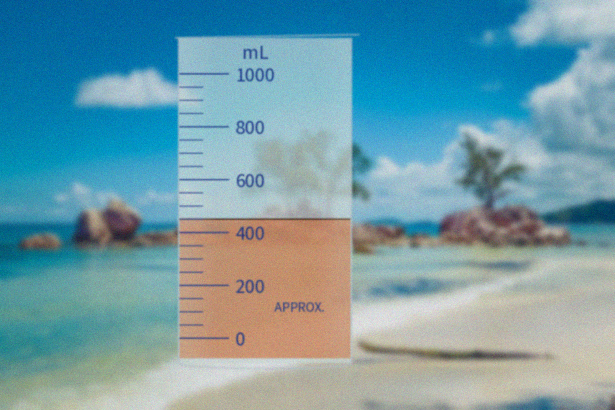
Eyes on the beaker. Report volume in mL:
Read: 450 mL
